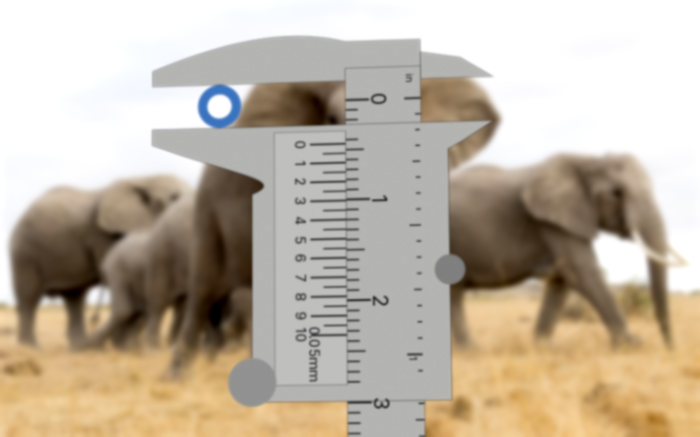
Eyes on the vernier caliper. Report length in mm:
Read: 4.4 mm
